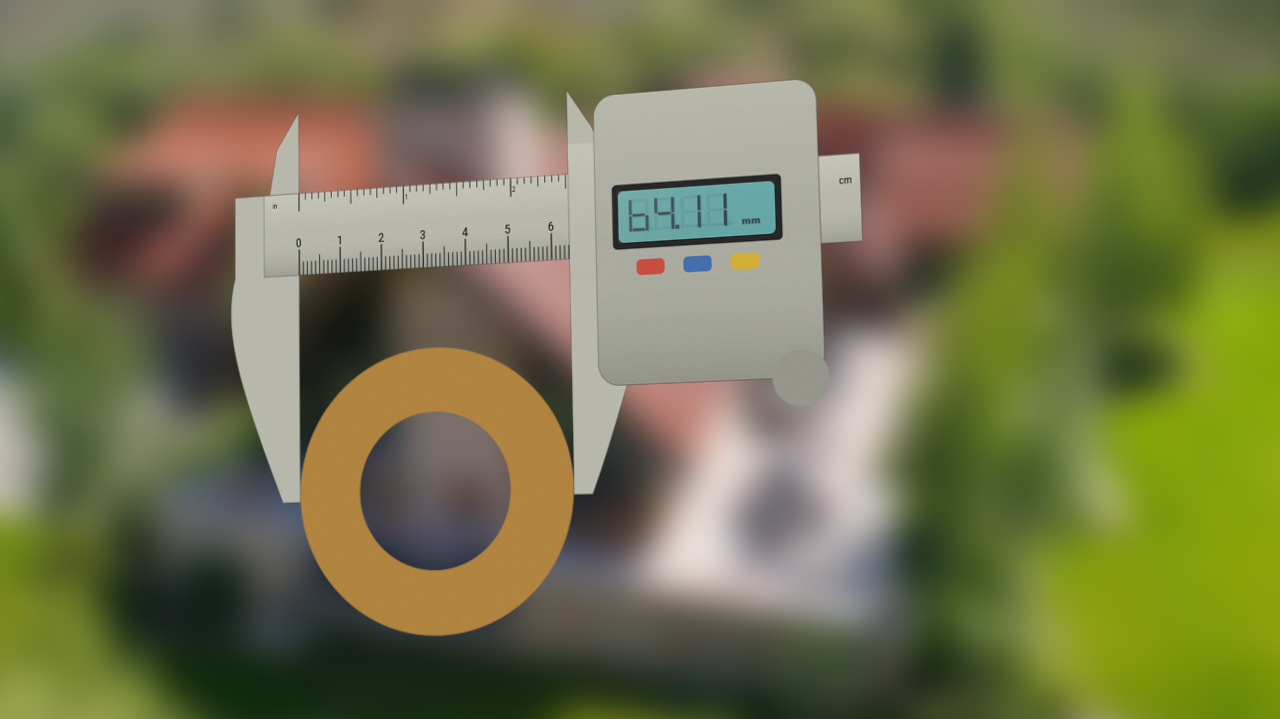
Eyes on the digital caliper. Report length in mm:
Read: 64.11 mm
